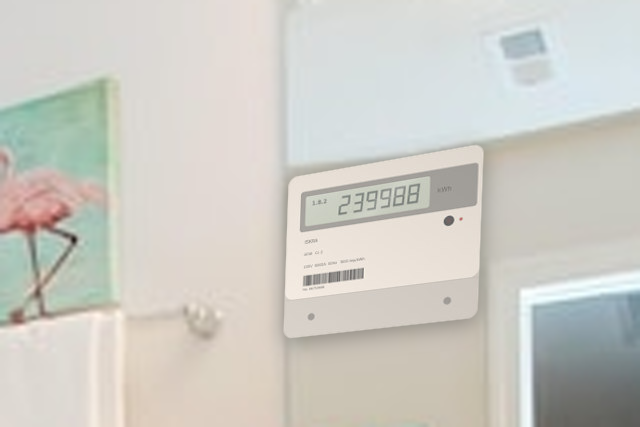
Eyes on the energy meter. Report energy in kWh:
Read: 239988 kWh
